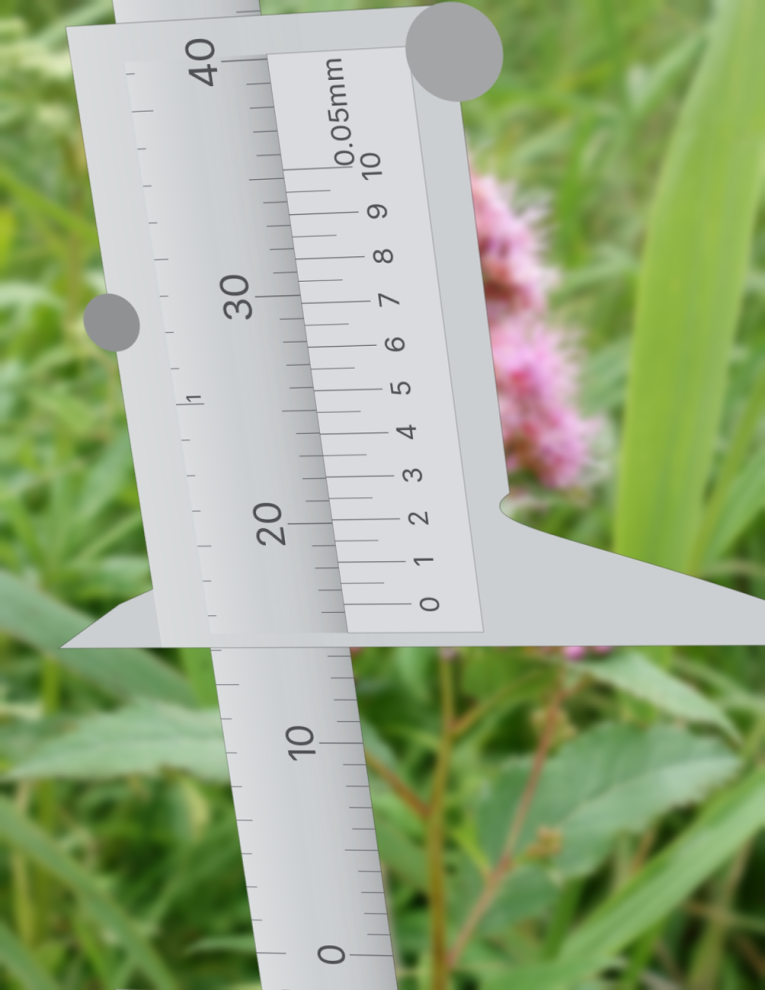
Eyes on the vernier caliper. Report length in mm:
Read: 16.35 mm
